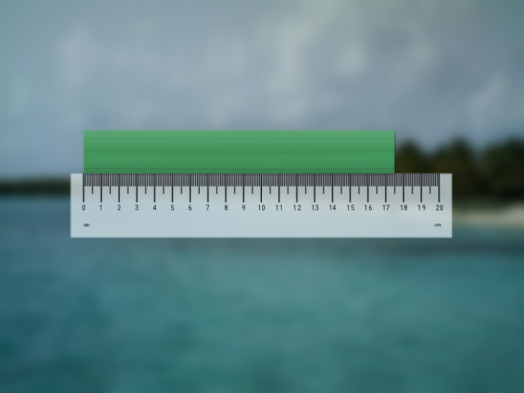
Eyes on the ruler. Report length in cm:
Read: 17.5 cm
